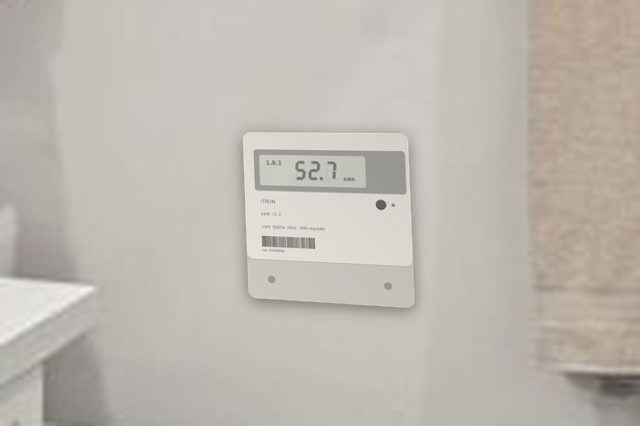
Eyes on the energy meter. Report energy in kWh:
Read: 52.7 kWh
